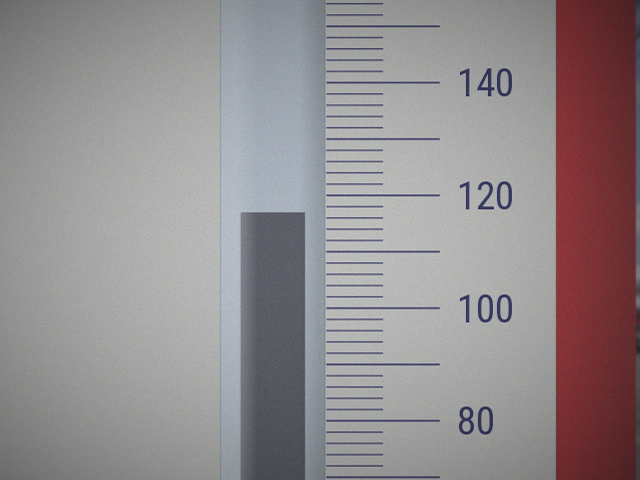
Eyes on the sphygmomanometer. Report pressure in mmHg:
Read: 117 mmHg
